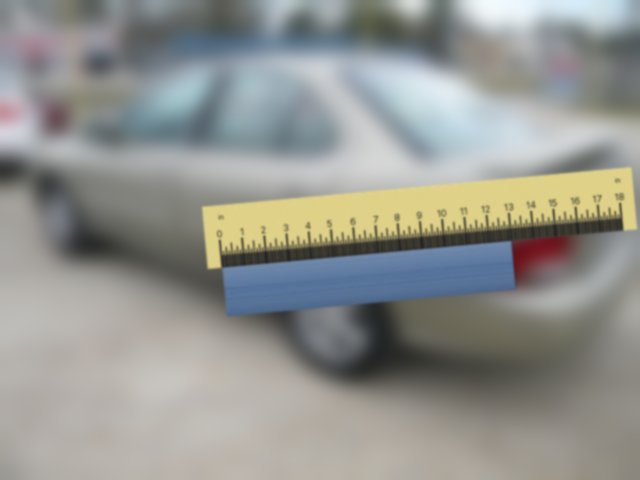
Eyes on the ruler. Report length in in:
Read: 13 in
